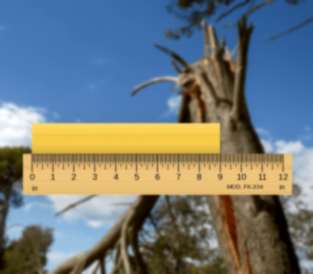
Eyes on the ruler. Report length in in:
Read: 9 in
